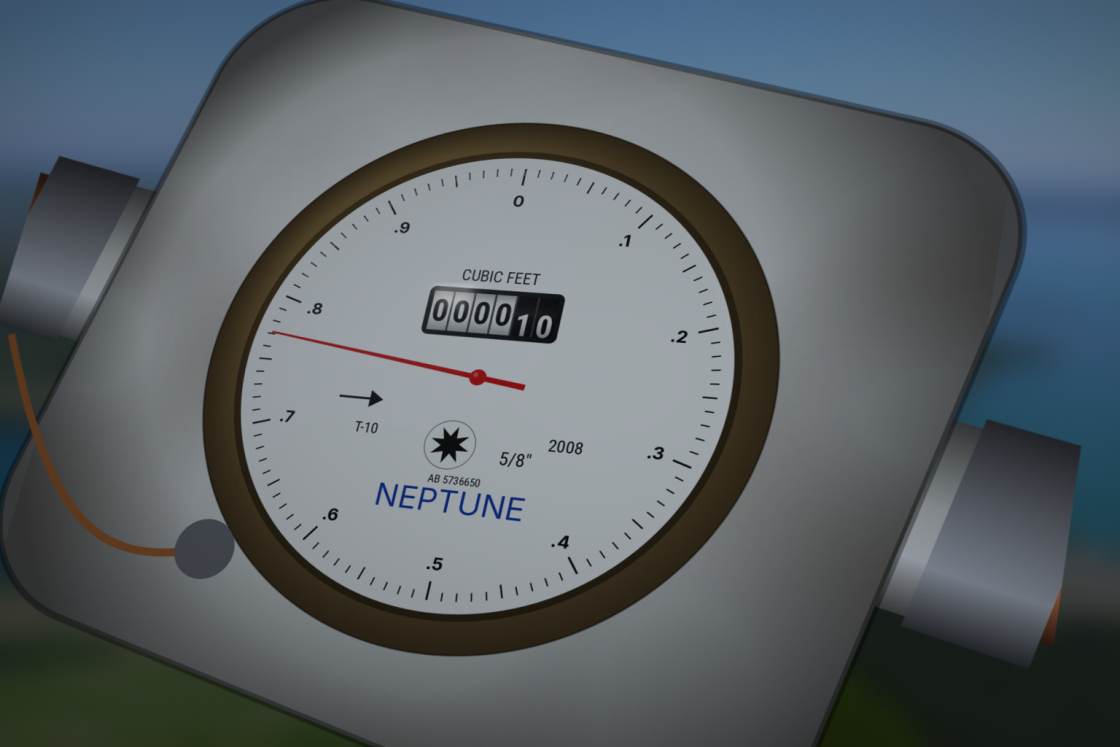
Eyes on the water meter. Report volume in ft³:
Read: 9.77 ft³
